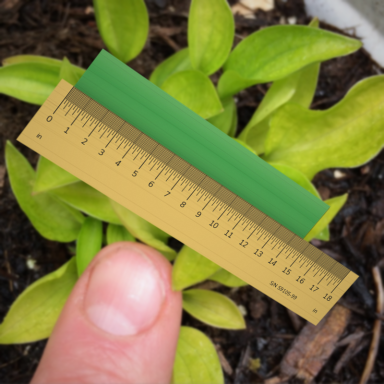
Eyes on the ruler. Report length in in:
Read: 14.5 in
